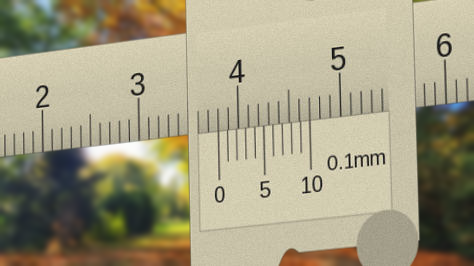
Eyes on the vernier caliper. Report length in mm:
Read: 38.0 mm
